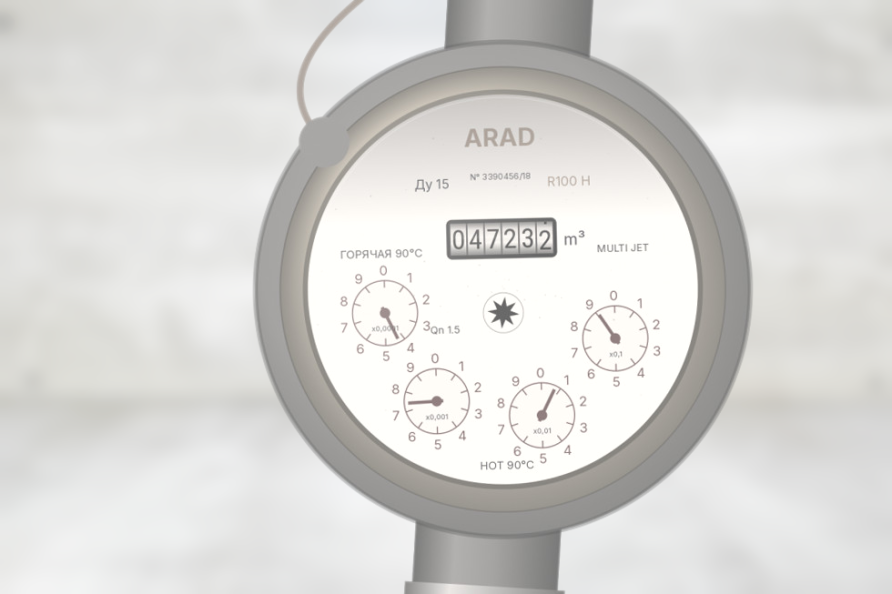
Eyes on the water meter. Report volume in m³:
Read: 47231.9074 m³
